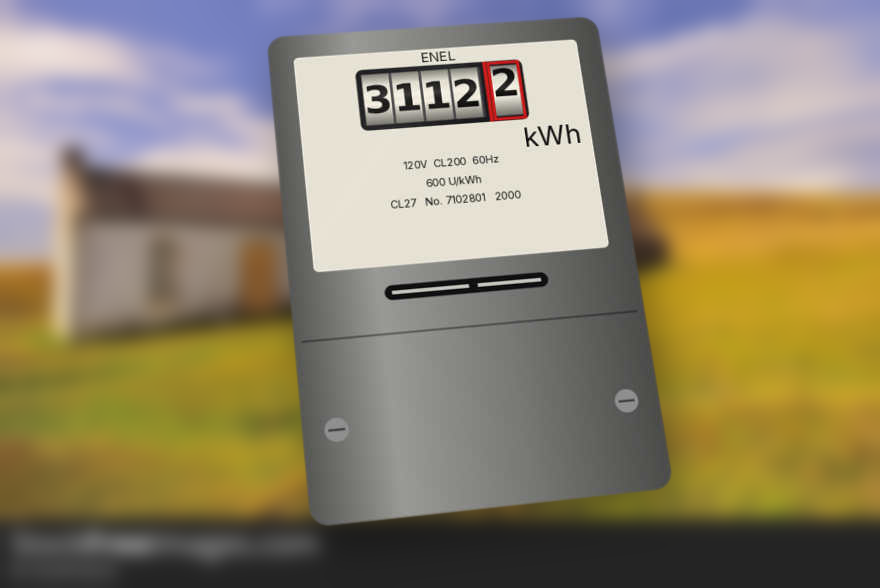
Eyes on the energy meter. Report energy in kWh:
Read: 3112.2 kWh
